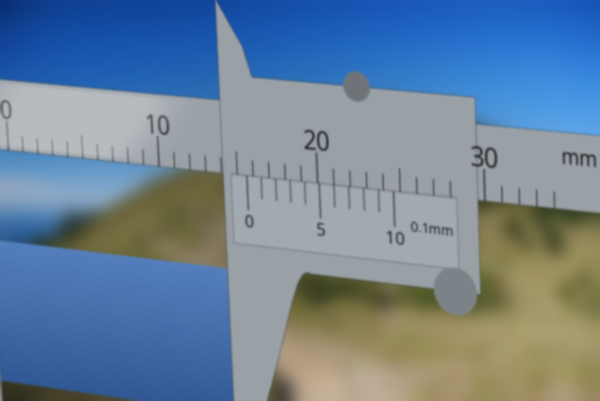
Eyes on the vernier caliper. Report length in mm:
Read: 15.6 mm
